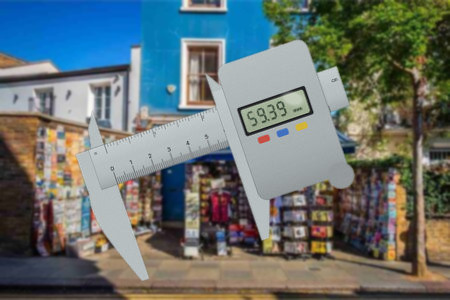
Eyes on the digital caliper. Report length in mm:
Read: 59.39 mm
